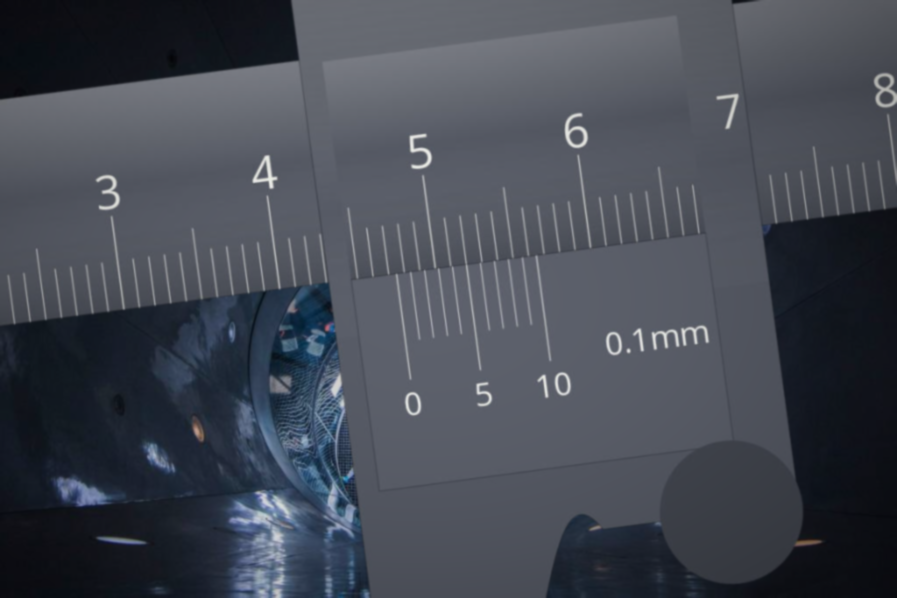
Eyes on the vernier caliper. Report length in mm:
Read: 47.5 mm
